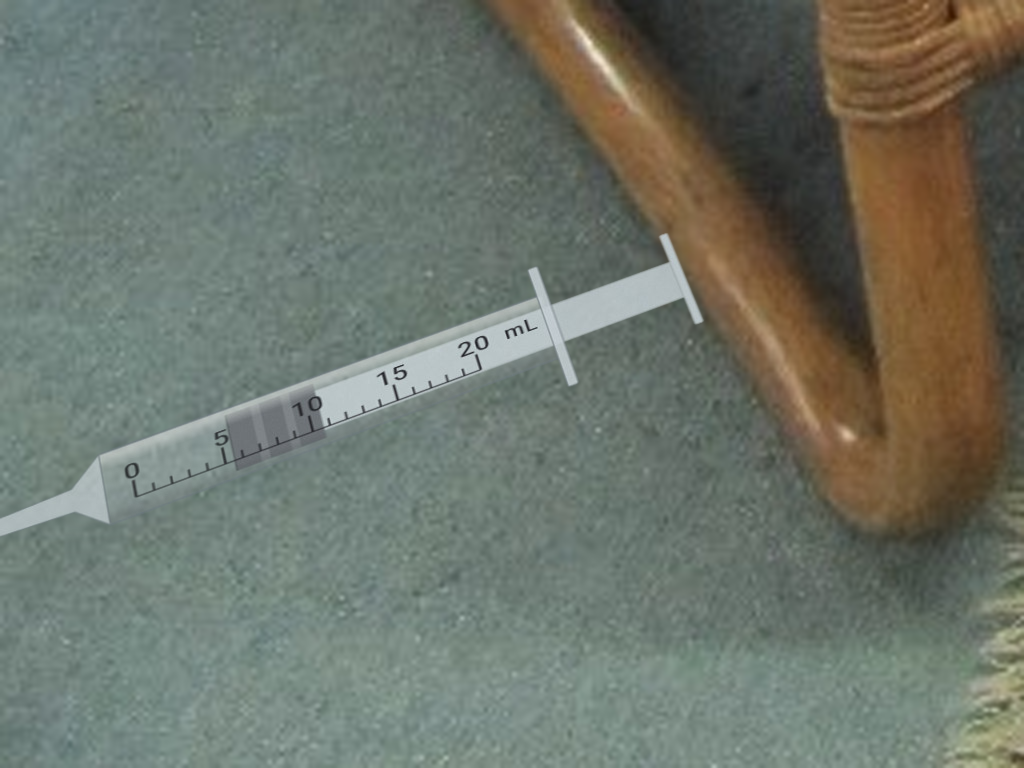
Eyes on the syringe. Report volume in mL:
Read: 5.5 mL
